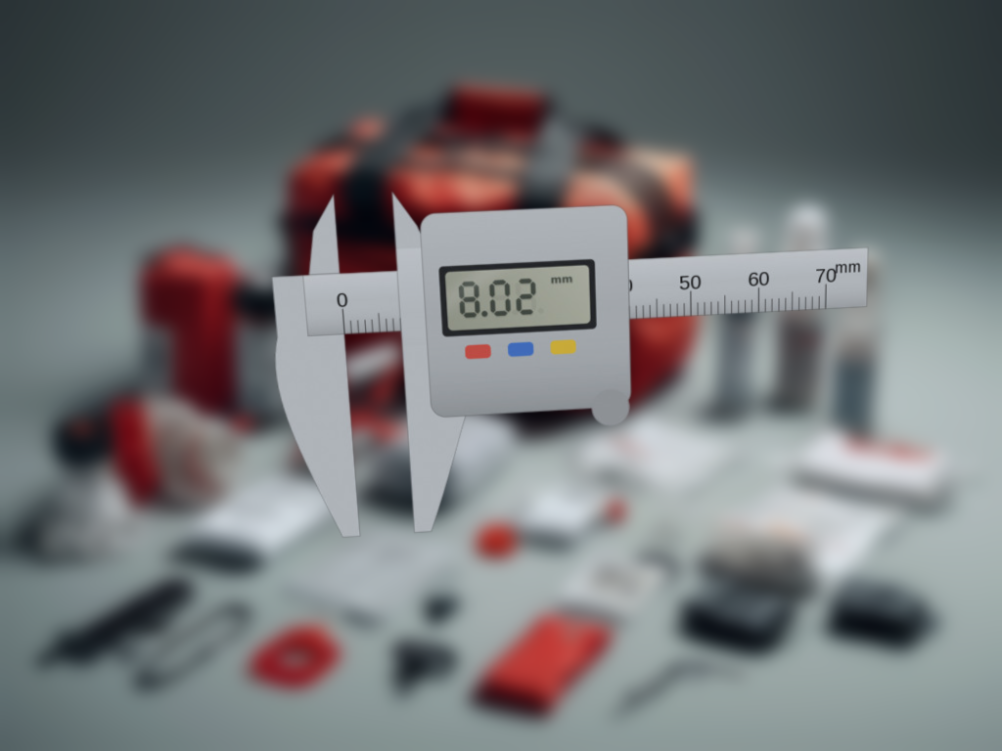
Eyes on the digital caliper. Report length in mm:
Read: 8.02 mm
